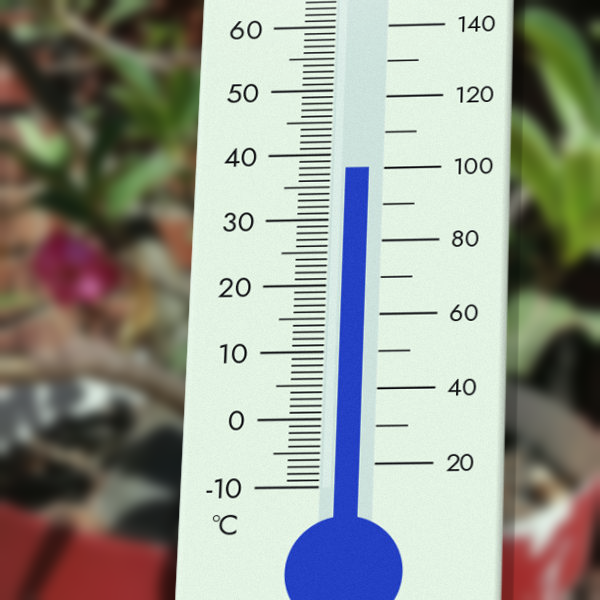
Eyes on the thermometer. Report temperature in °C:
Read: 38 °C
